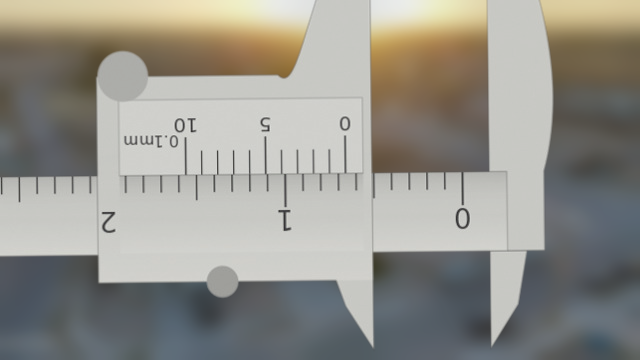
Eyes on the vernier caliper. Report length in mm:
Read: 6.6 mm
